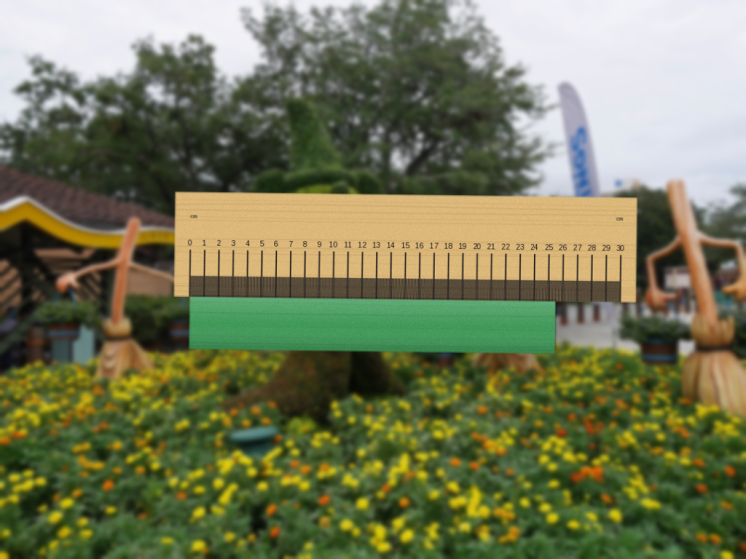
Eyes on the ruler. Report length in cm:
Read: 25.5 cm
